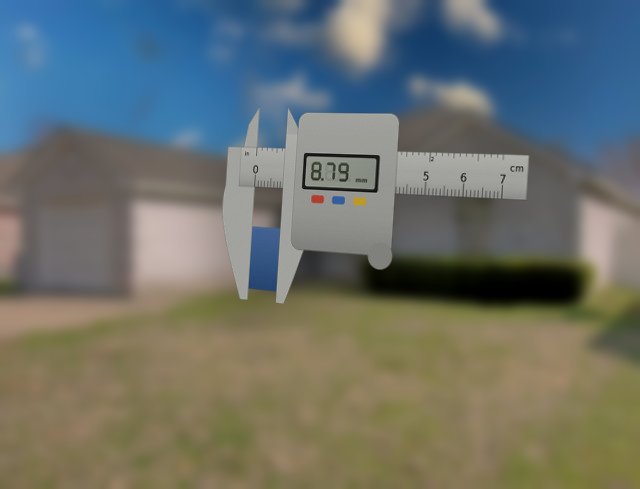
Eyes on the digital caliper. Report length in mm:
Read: 8.79 mm
